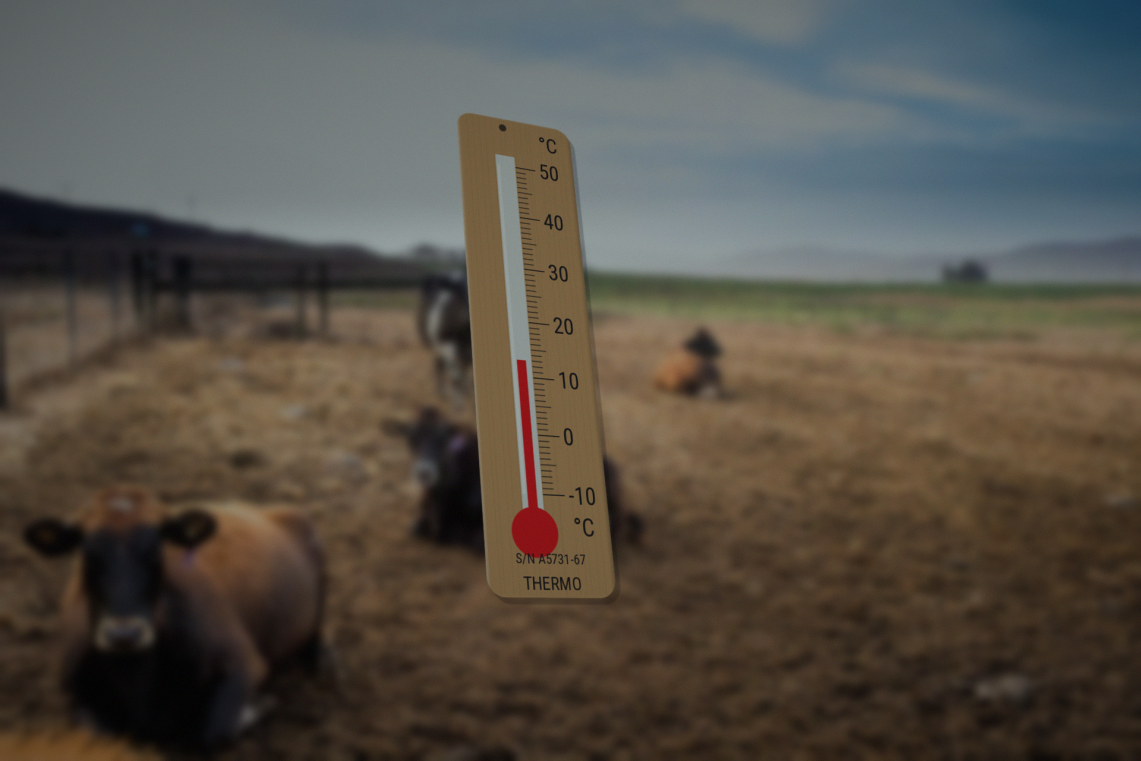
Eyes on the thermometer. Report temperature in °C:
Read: 13 °C
